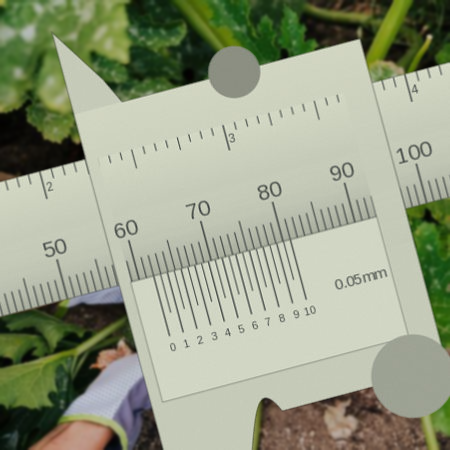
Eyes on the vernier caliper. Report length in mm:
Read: 62.0 mm
